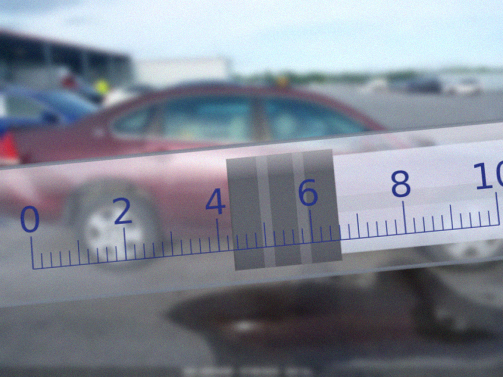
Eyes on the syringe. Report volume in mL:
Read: 4.3 mL
